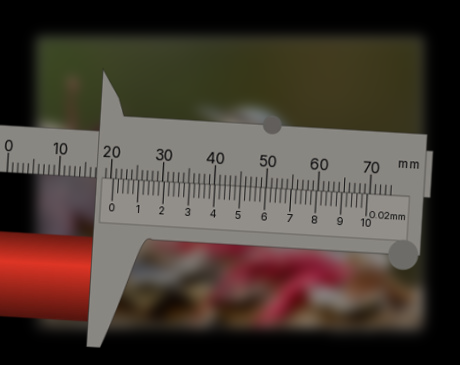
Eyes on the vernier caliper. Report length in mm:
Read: 20.5 mm
